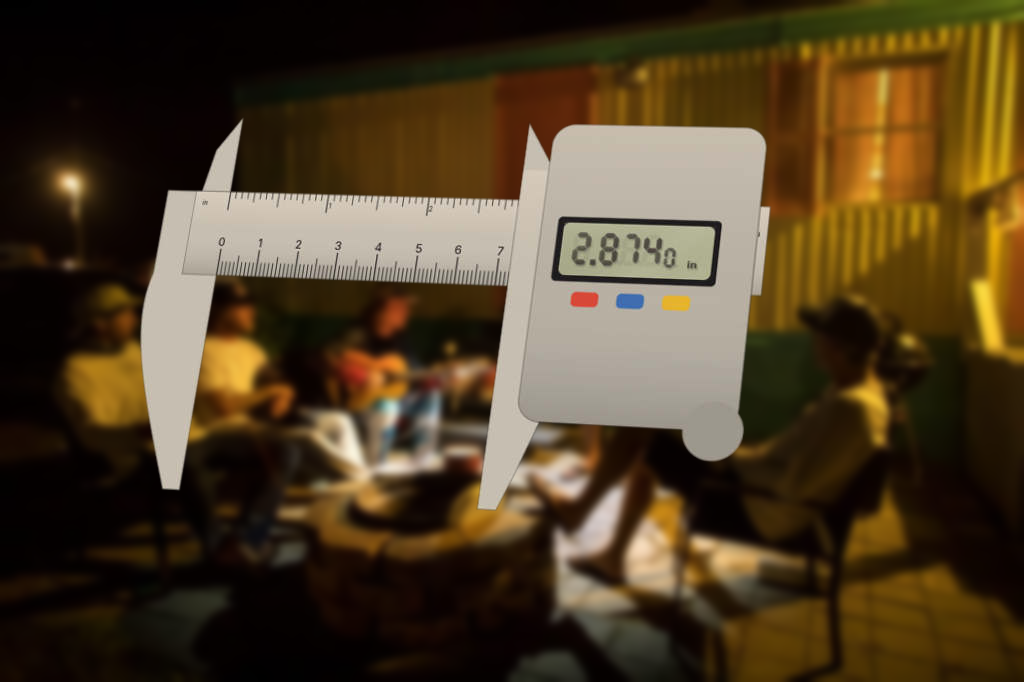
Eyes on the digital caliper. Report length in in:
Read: 2.8740 in
